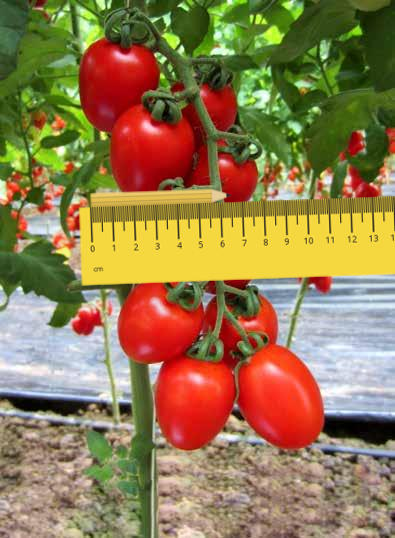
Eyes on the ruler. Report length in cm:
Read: 6.5 cm
